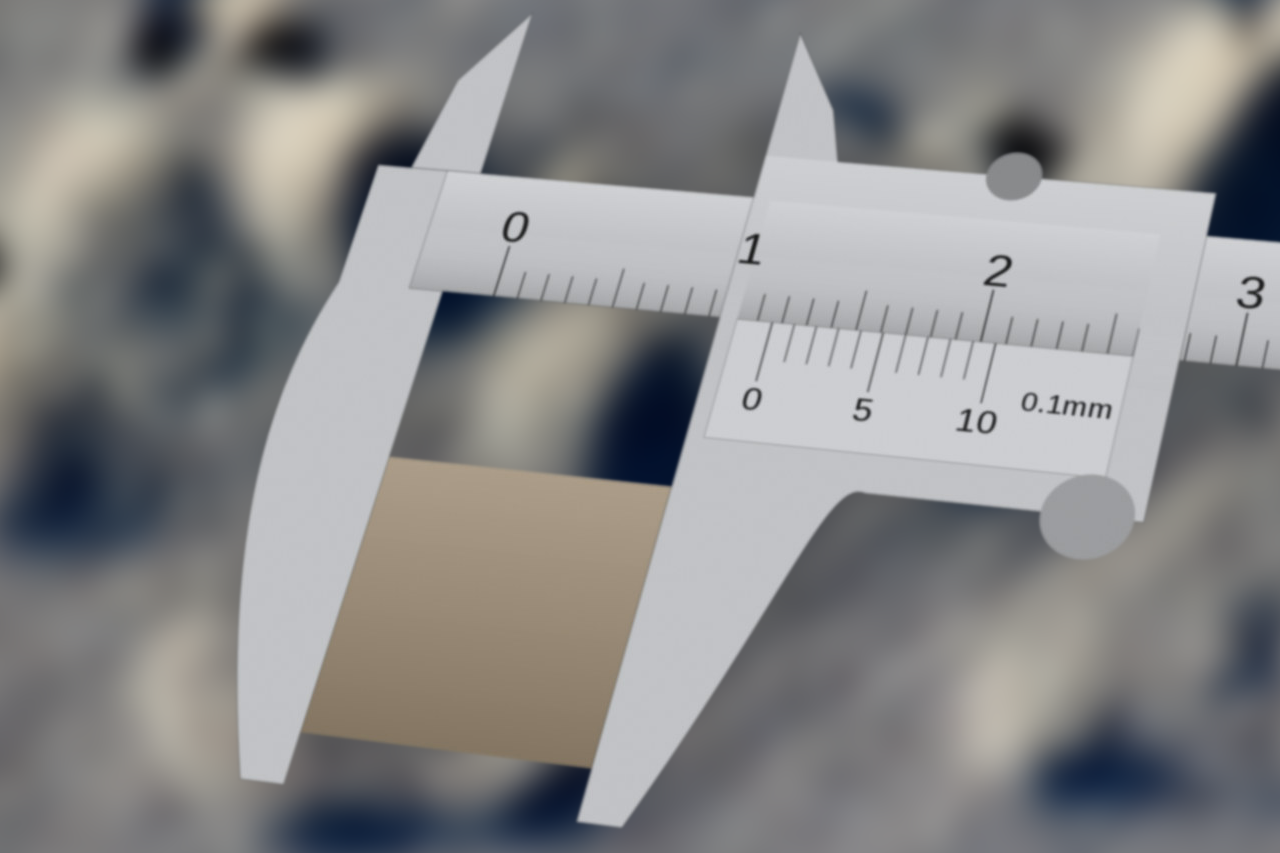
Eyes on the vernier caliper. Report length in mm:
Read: 11.6 mm
